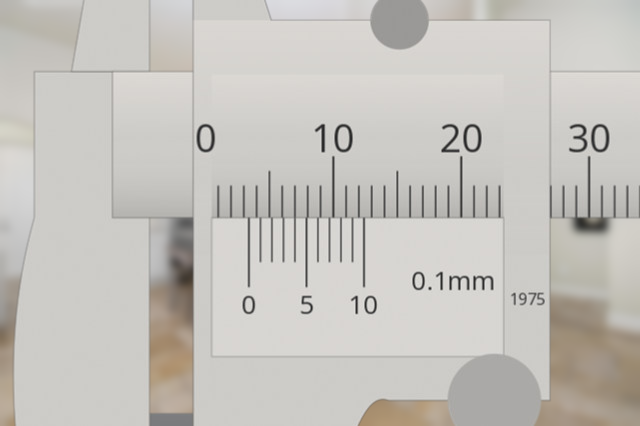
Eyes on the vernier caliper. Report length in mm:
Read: 3.4 mm
